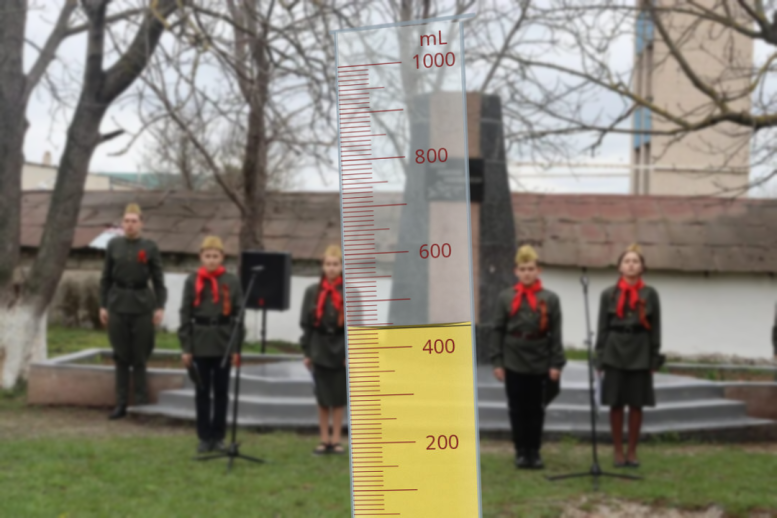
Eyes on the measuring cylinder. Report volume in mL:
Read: 440 mL
